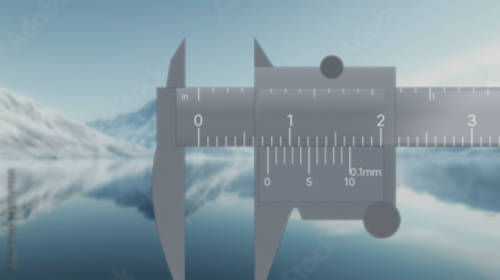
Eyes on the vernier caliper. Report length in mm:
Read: 7.6 mm
